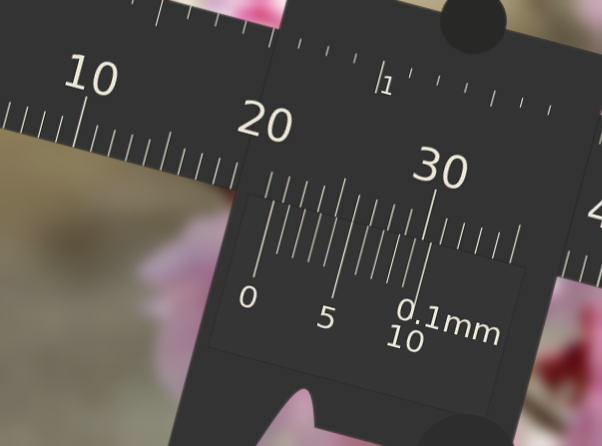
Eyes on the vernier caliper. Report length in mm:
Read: 21.5 mm
